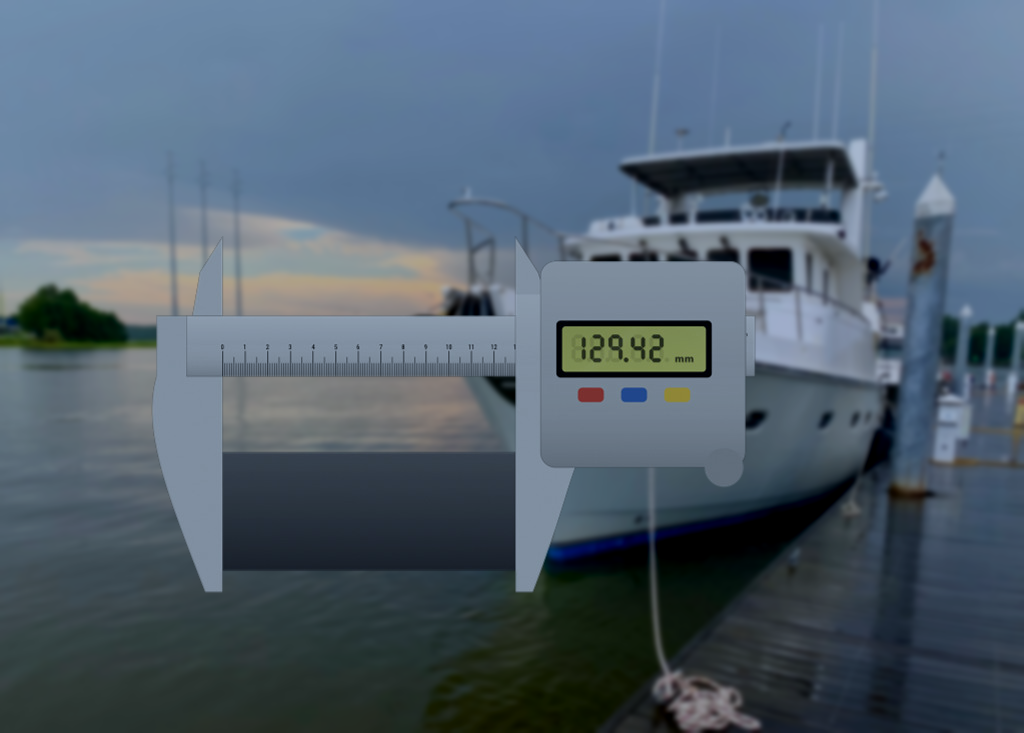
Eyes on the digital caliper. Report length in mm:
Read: 129.42 mm
